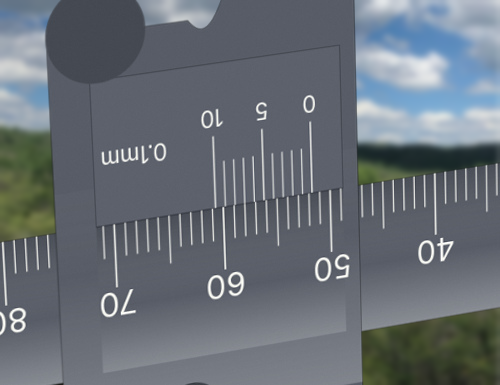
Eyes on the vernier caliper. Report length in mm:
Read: 51.7 mm
